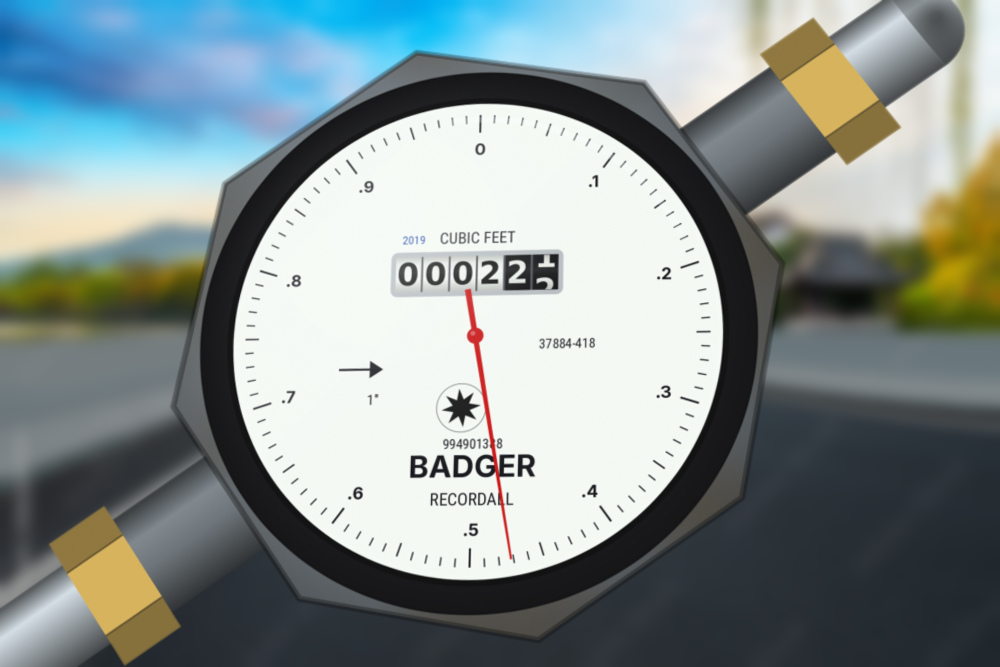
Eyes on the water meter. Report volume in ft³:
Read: 221.47 ft³
